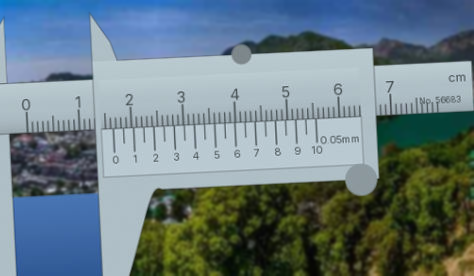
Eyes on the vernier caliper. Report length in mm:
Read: 16.5 mm
